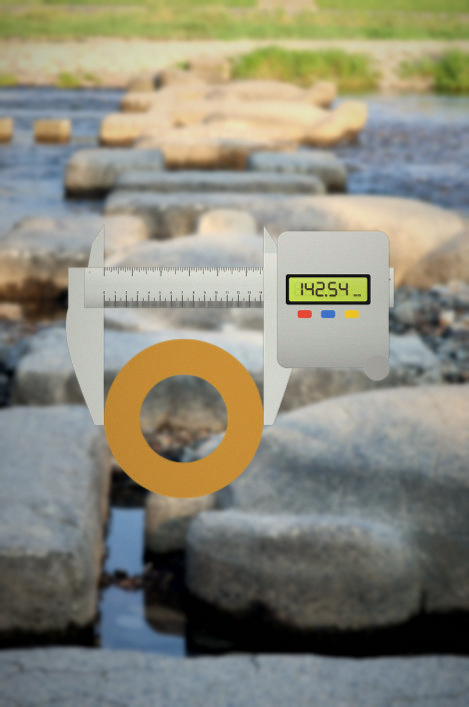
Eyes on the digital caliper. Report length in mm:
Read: 142.54 mm
